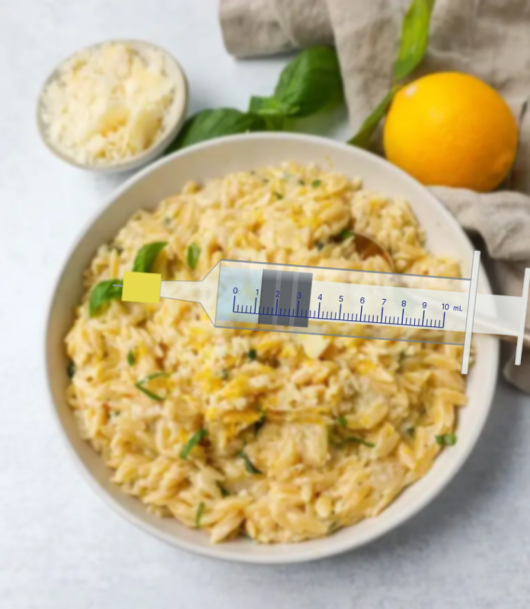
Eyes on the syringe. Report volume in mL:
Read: 1.2 mL
